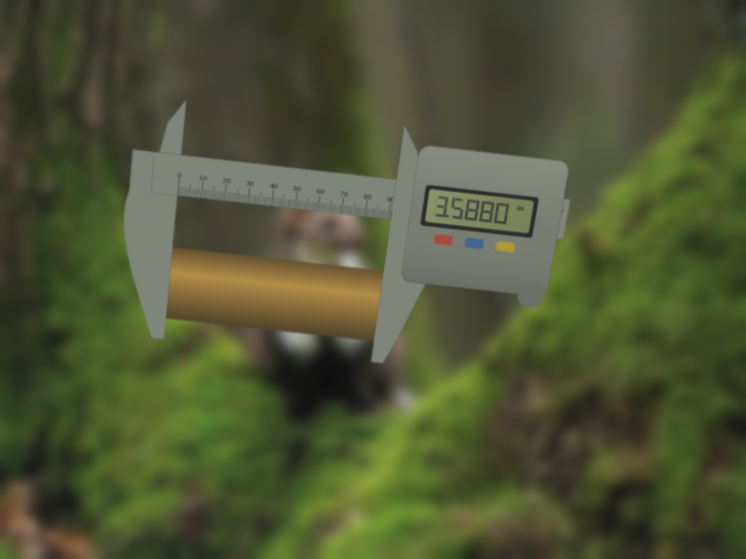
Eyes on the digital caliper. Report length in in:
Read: 3.5880 in
